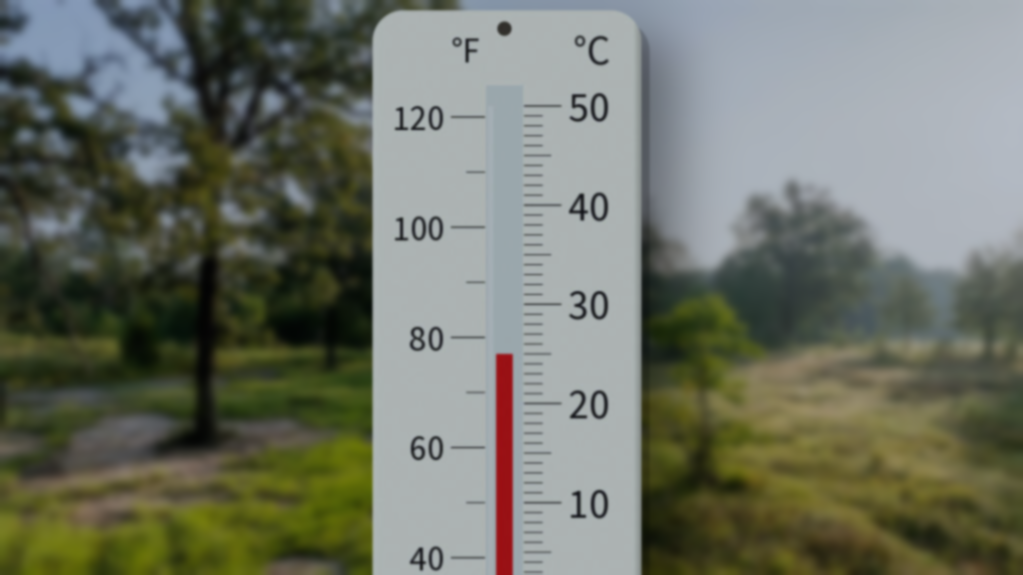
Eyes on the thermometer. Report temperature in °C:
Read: 25 °C
